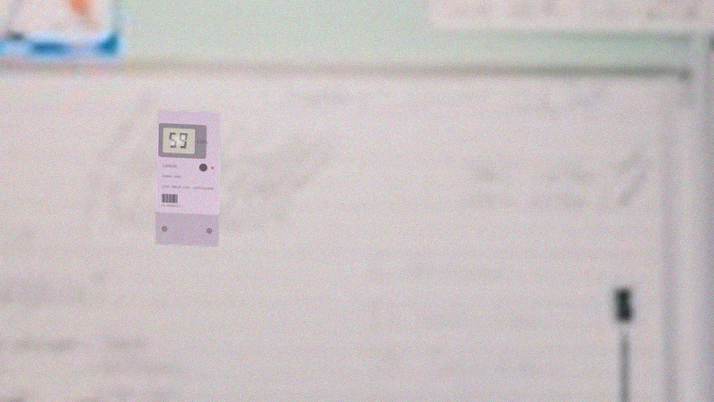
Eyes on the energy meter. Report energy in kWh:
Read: 59 kWh
